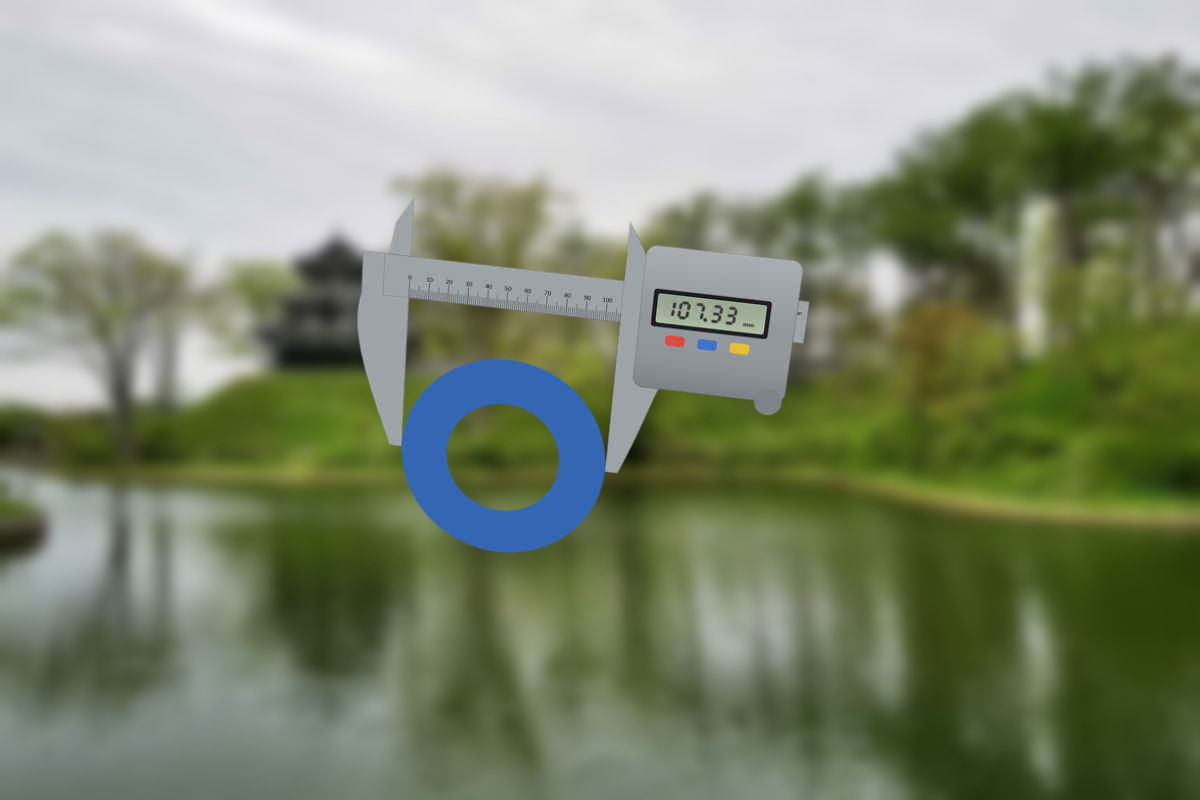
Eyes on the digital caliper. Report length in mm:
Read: 107.33 mm
